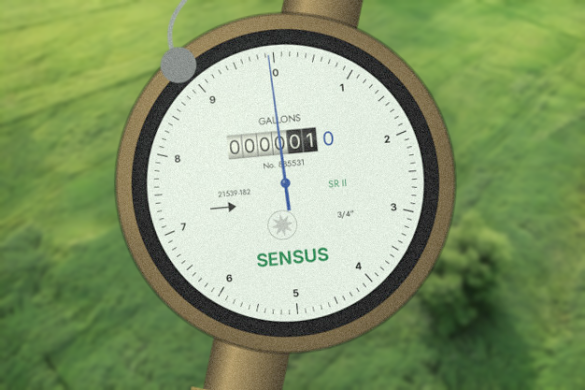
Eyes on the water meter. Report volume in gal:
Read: 9.9 gal
